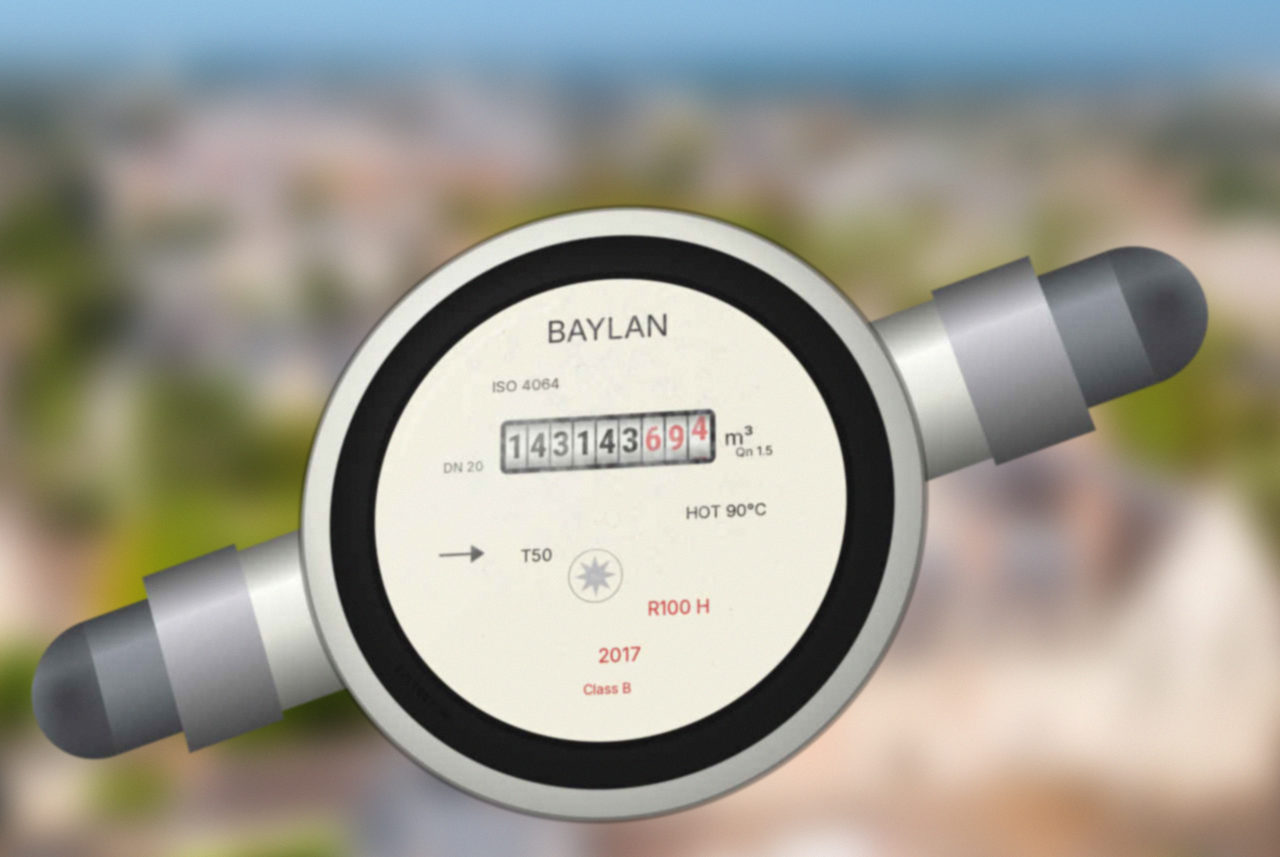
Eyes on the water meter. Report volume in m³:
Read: 143143.694 m³
